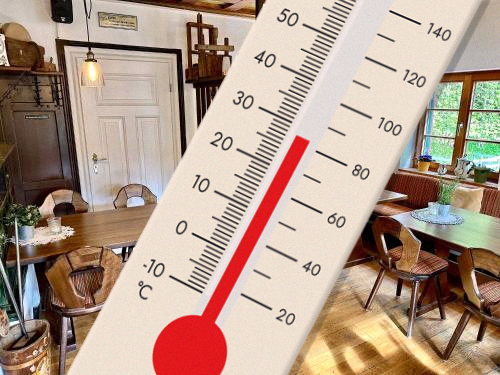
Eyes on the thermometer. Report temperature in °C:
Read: 28 °C
